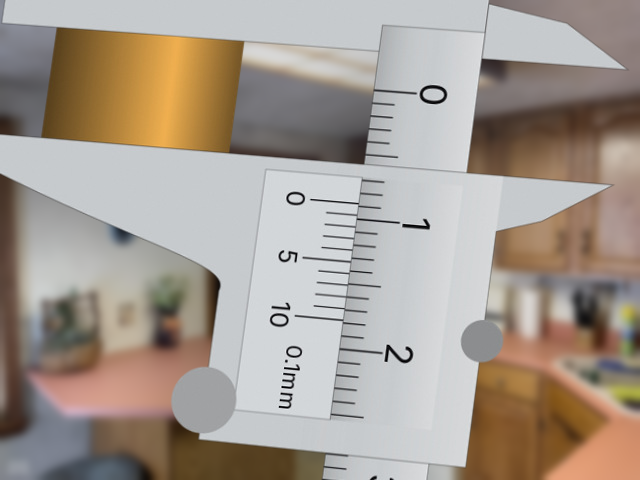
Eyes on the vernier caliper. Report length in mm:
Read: 8.8 mm
